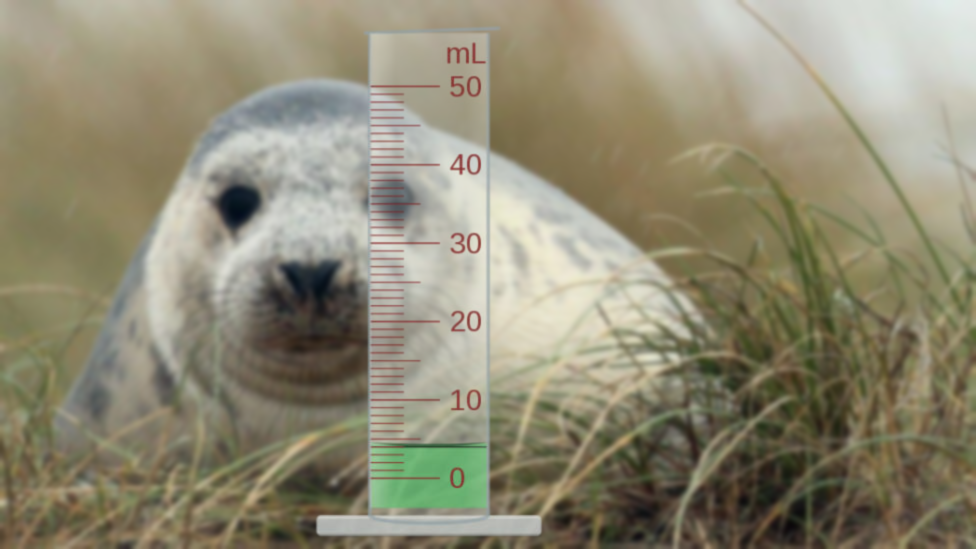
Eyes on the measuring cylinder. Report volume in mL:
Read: 4 mL
